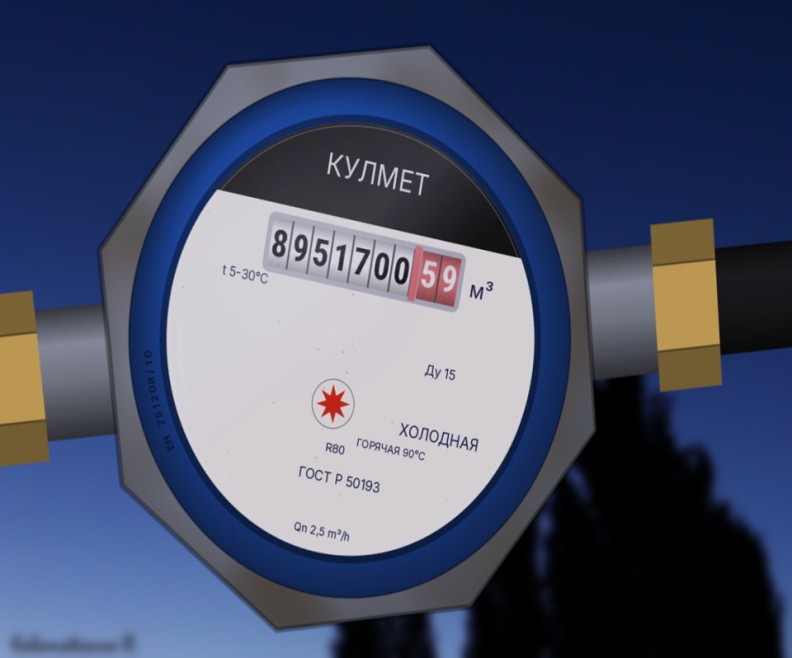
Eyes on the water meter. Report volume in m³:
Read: 8951700.59 m³
